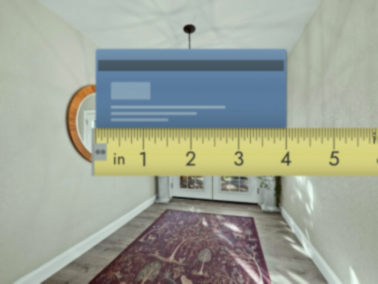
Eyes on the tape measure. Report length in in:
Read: 4 in
